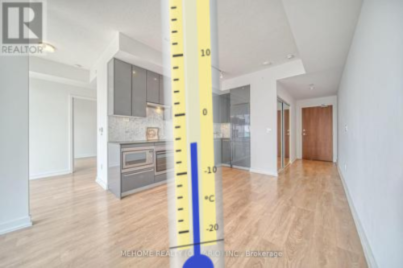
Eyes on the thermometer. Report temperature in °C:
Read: -5 °C
